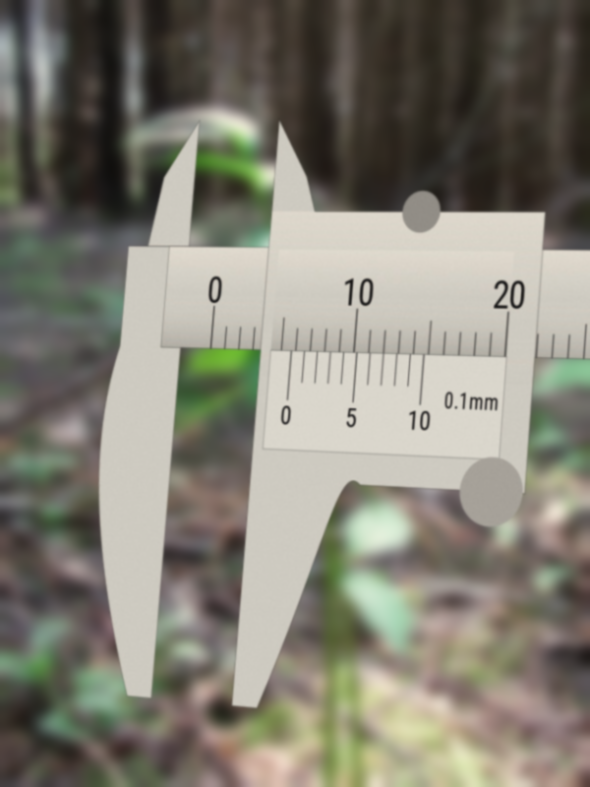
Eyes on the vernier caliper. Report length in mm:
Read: 5.7 mm
